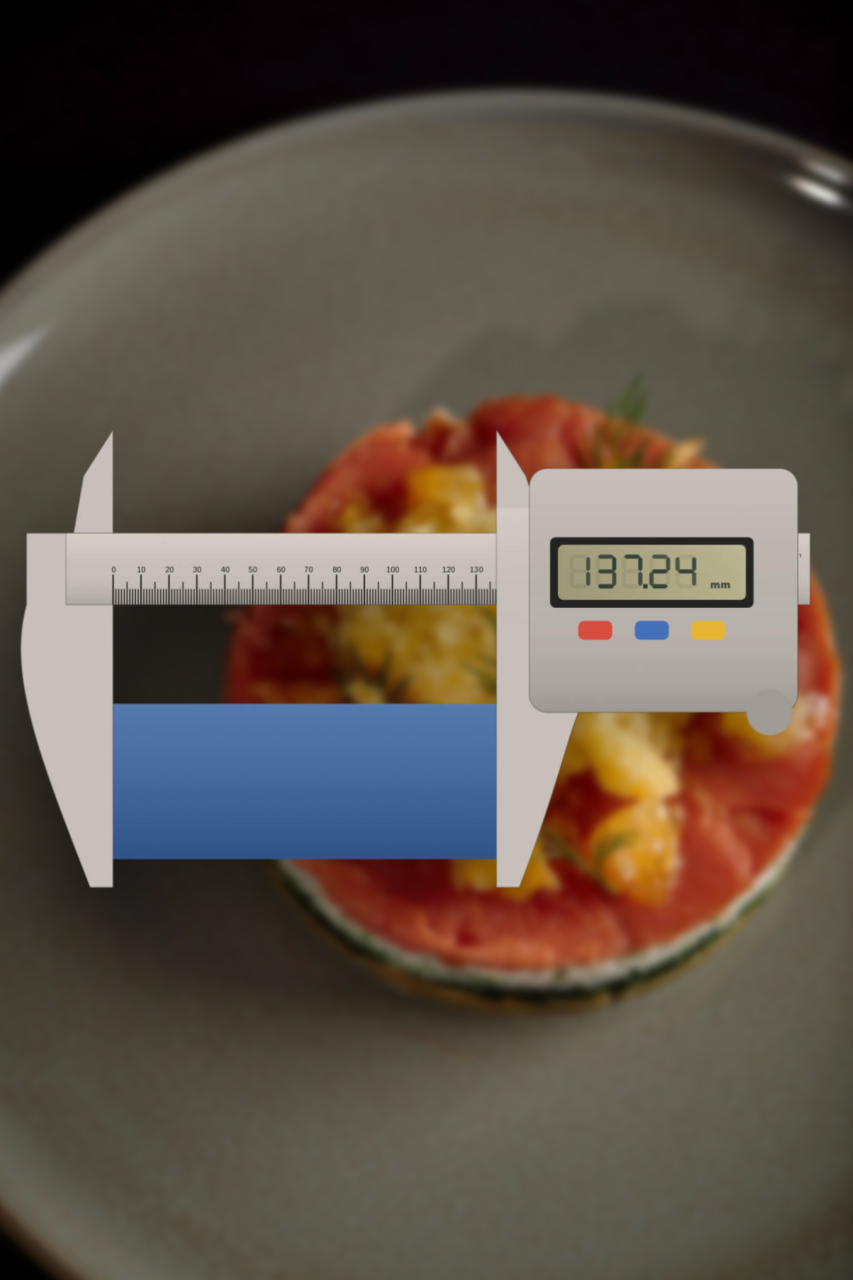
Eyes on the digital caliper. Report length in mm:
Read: 137.24 mm
